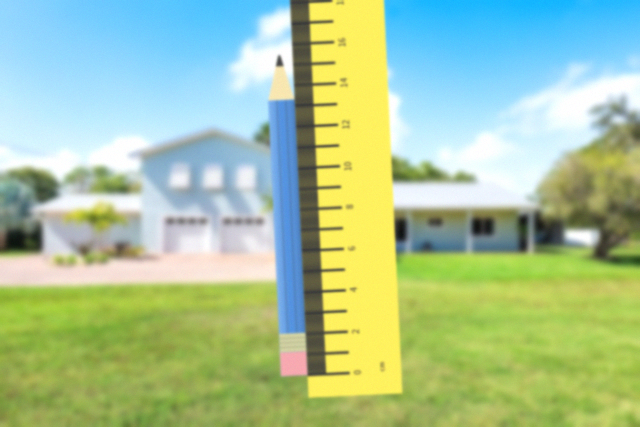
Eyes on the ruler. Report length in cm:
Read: 15.5 cm
